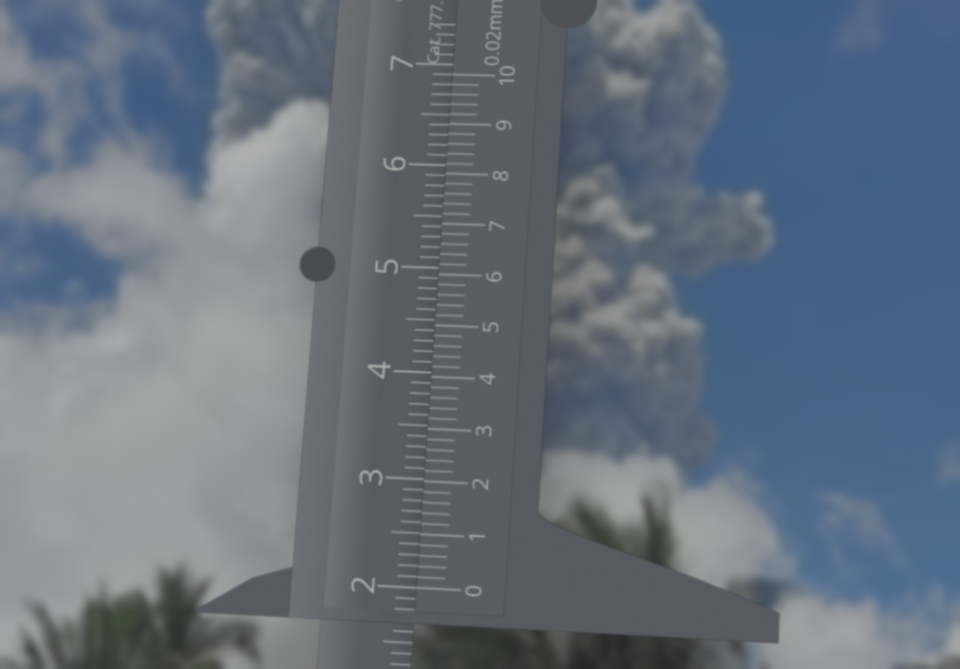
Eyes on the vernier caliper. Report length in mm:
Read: 20.0 mm
